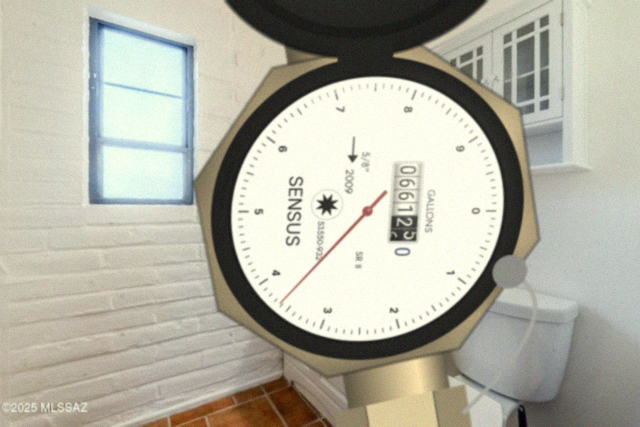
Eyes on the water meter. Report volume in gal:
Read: 661253.6 gal
